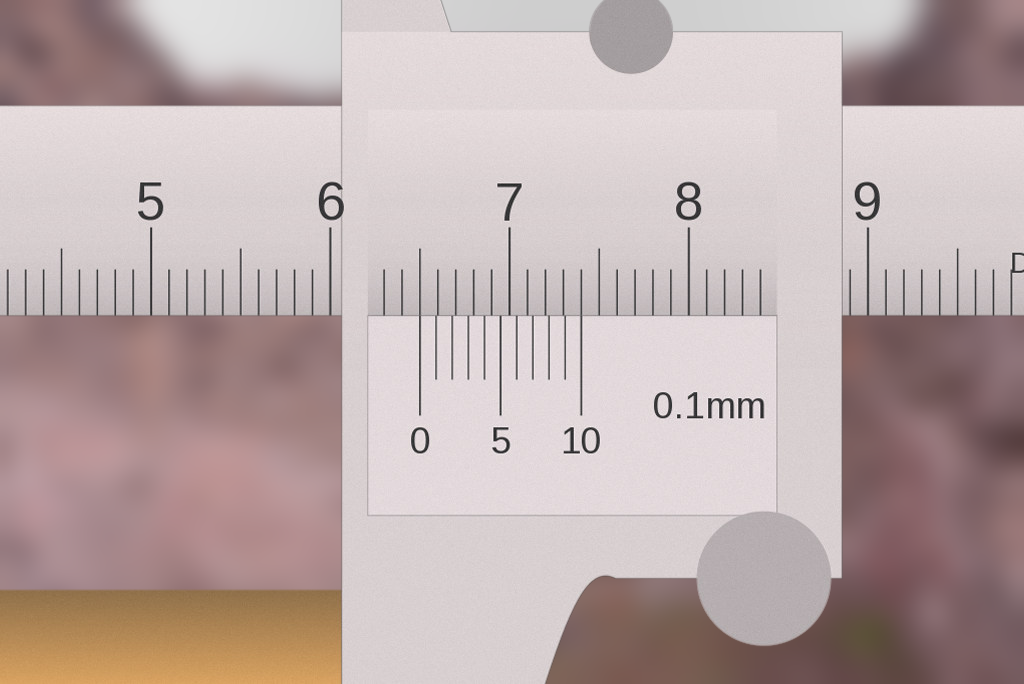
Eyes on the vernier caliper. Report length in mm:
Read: 65.0 mm
